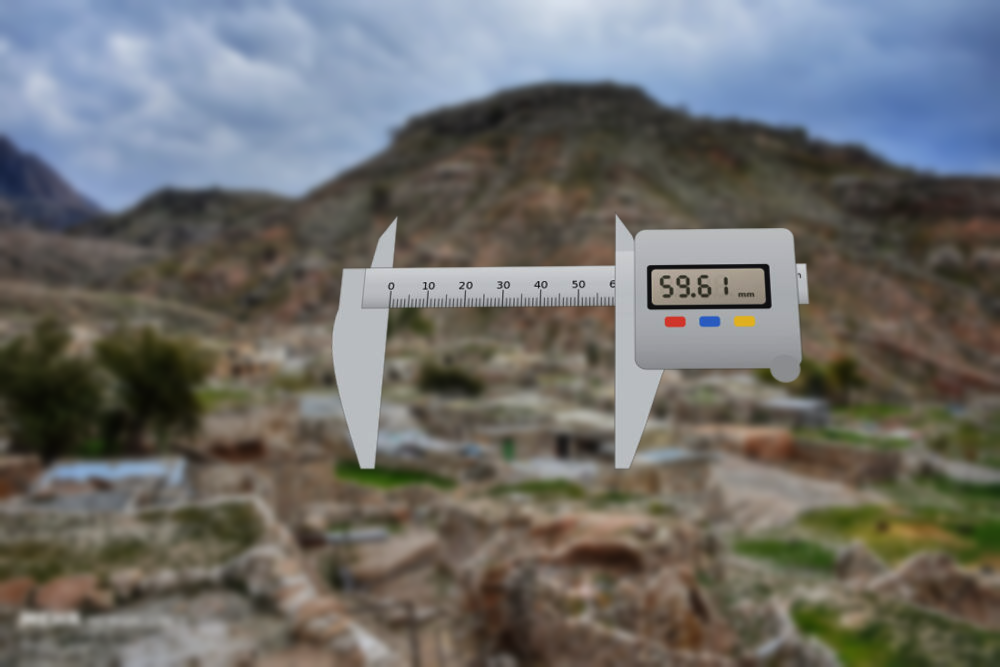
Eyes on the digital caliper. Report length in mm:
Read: 59.61 mm
